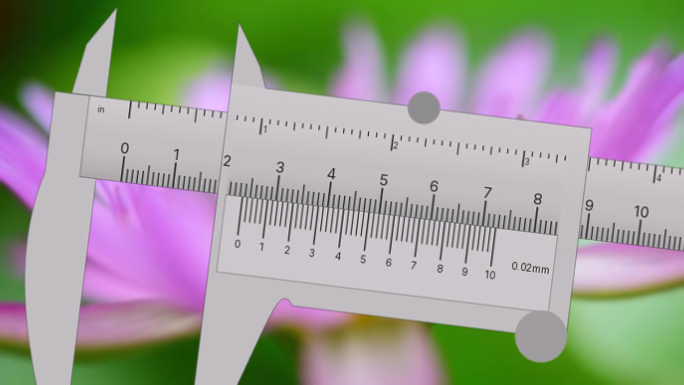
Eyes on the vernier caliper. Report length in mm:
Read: 23.5 mm
